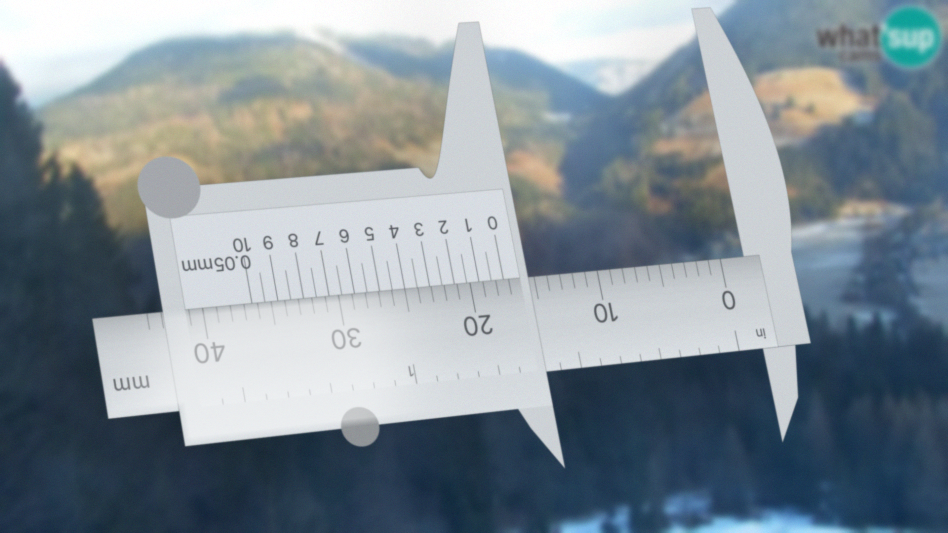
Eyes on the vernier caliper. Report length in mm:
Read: 17.4 mm
